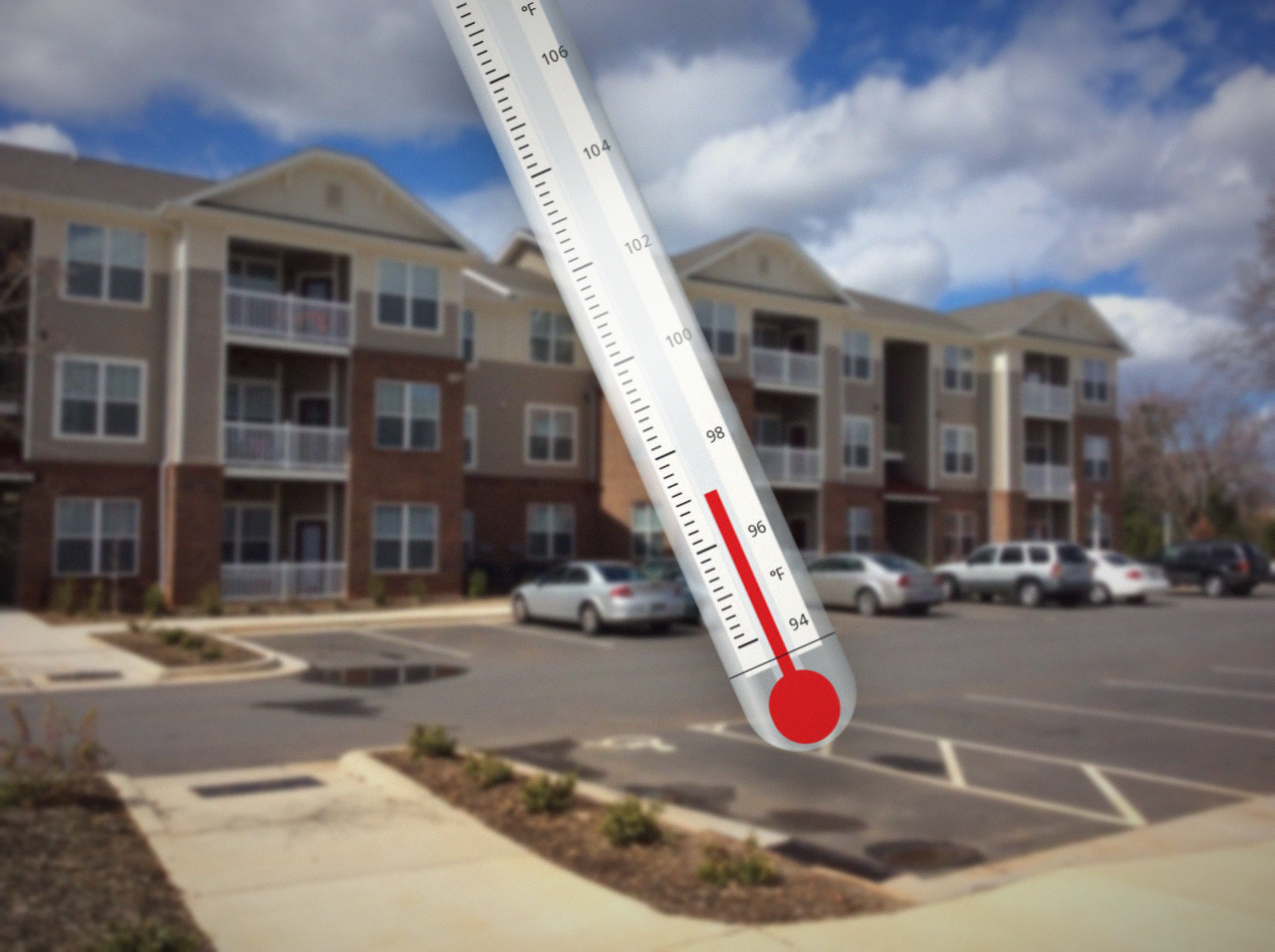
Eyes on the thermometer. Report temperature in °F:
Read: 97 °F
